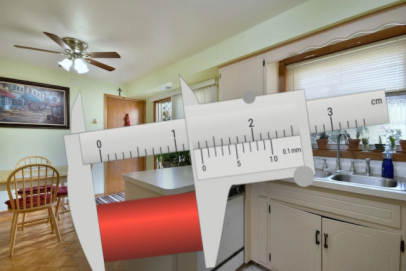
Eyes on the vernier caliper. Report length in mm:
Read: 13.2 mm
